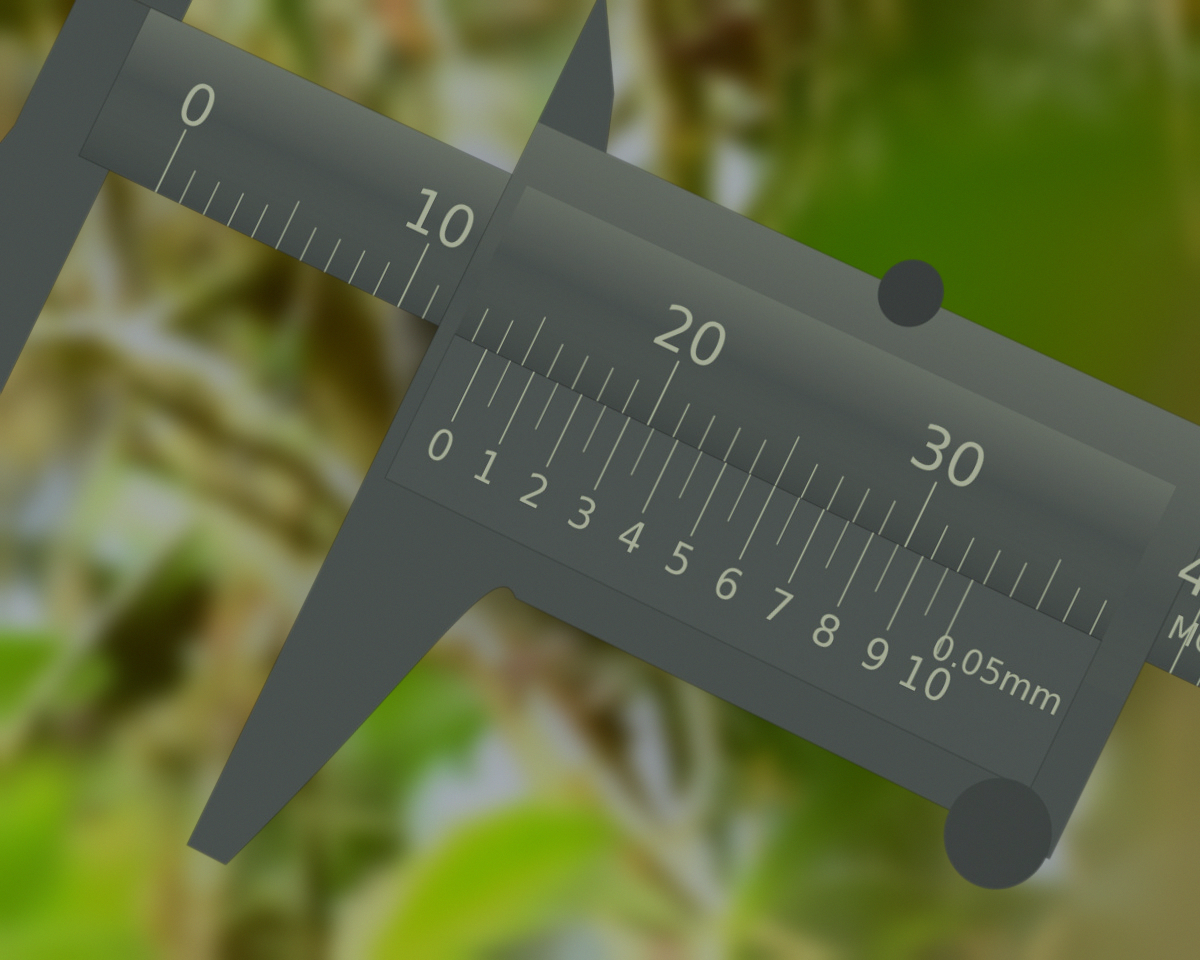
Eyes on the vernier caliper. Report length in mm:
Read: 13.60 mm
